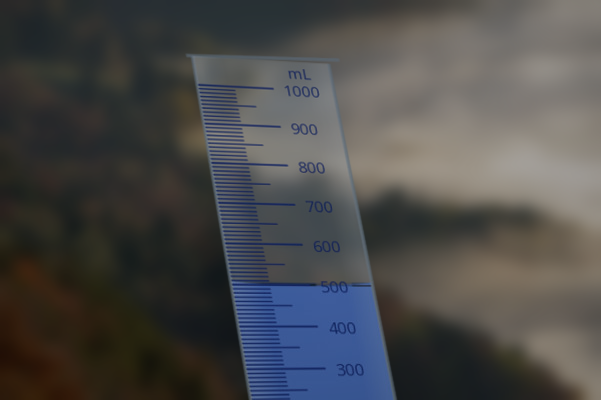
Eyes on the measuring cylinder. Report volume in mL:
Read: 500 mL
